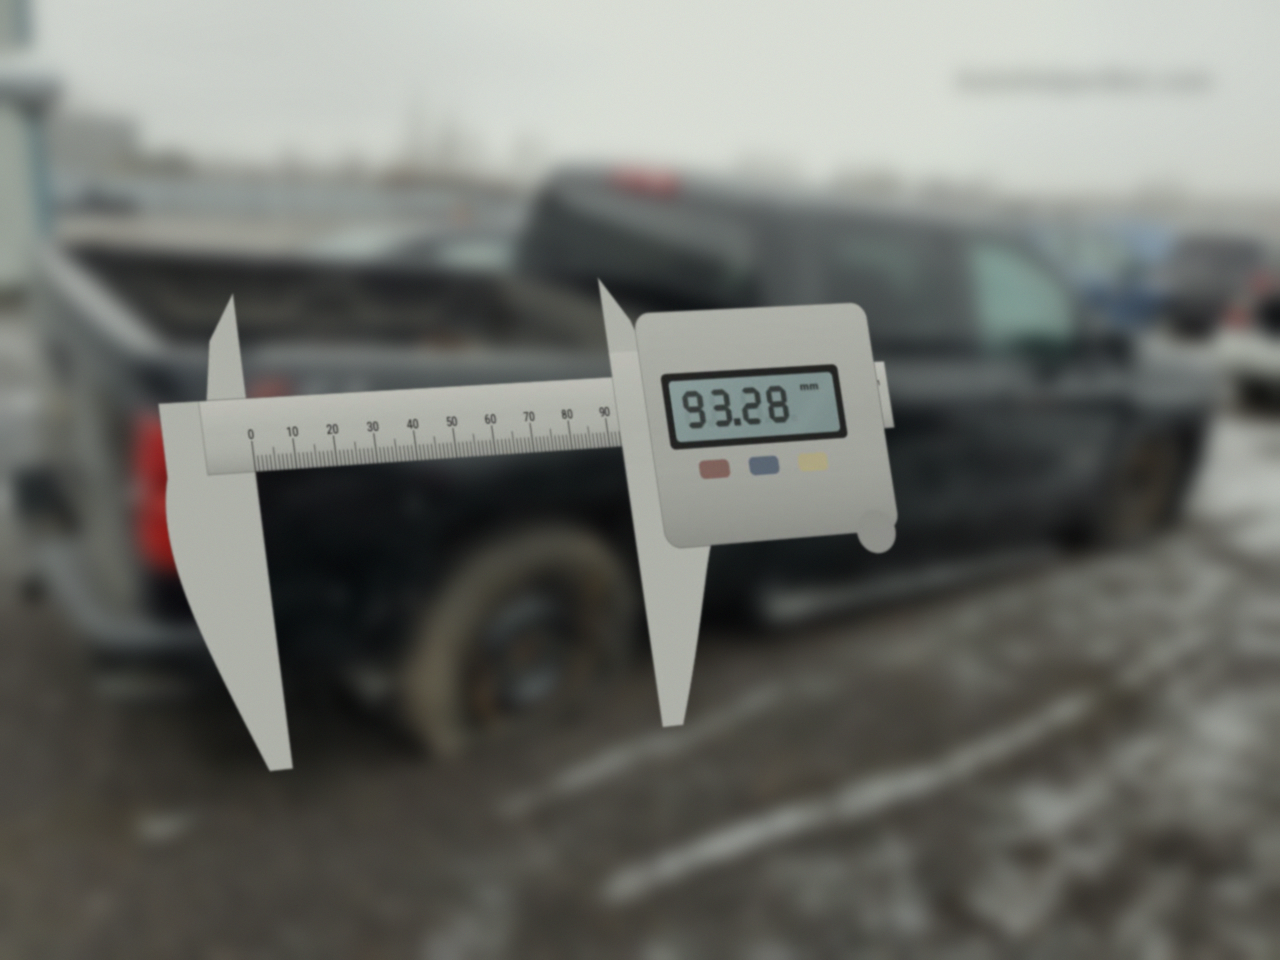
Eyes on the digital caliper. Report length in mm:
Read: 93.28 mm
